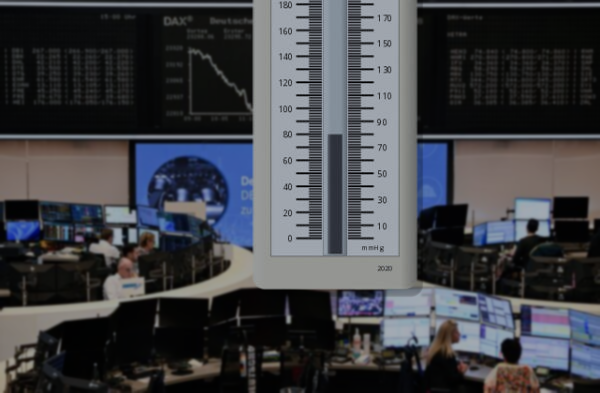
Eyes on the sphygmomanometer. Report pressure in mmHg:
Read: 80 mmHg
